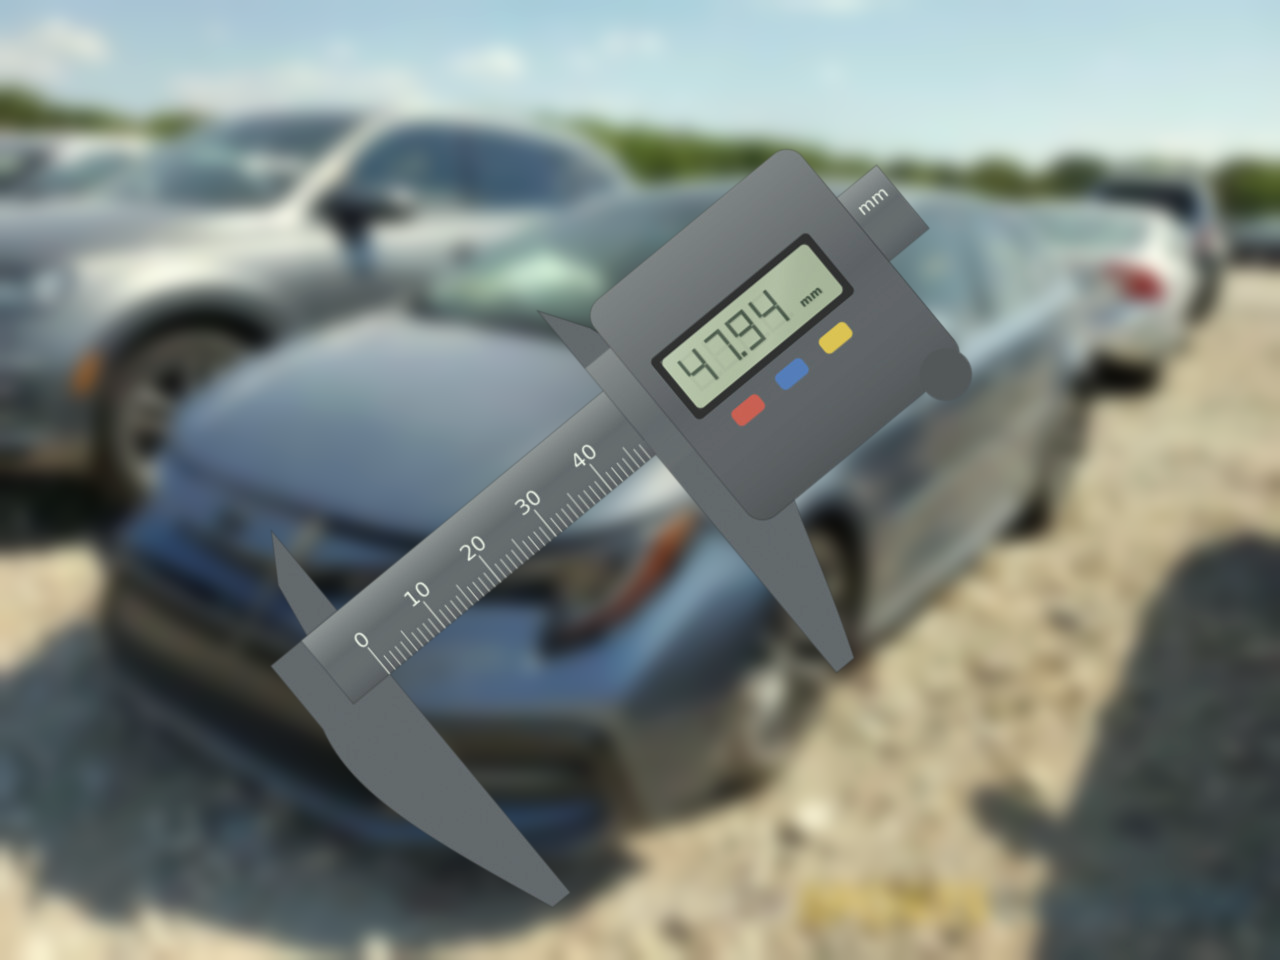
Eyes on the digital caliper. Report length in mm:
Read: 47.94 mm
